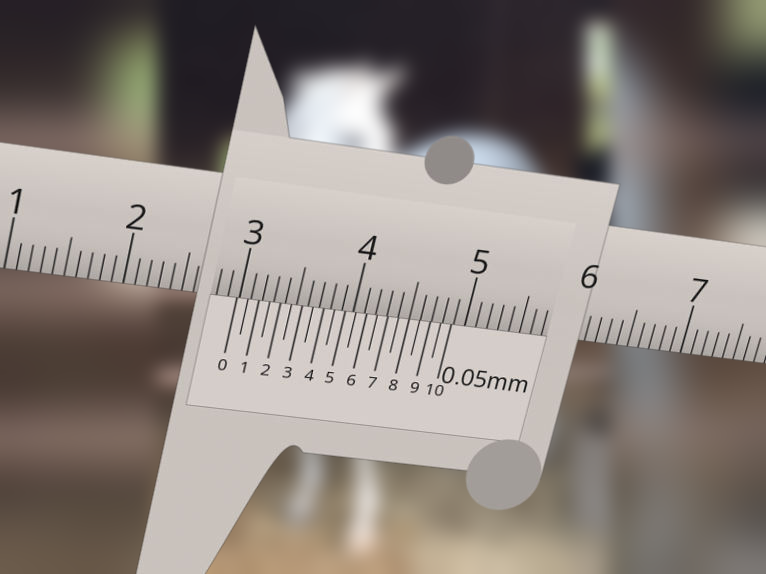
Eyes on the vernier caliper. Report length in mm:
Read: 29.8 mm
